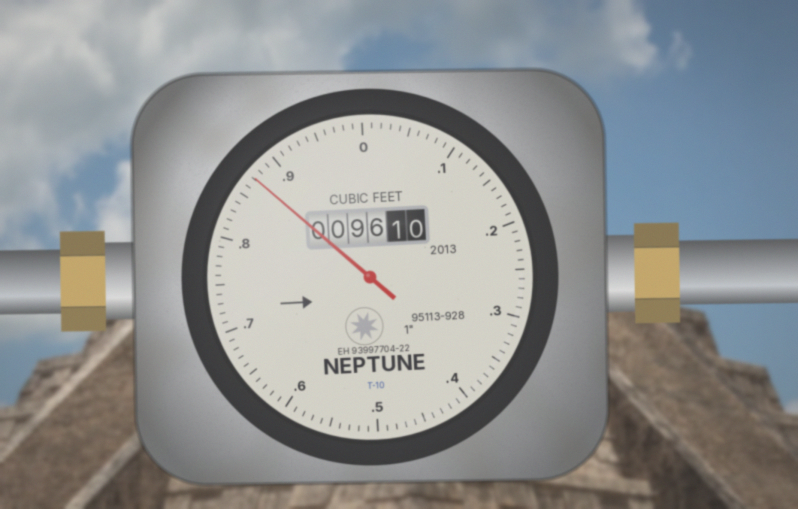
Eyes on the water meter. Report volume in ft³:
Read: 9609.87 ft³
